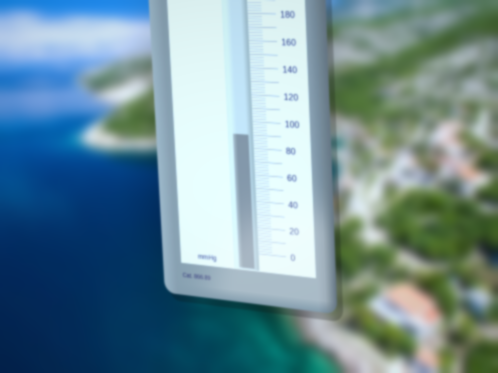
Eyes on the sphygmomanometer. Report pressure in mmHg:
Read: 90 mmHg
